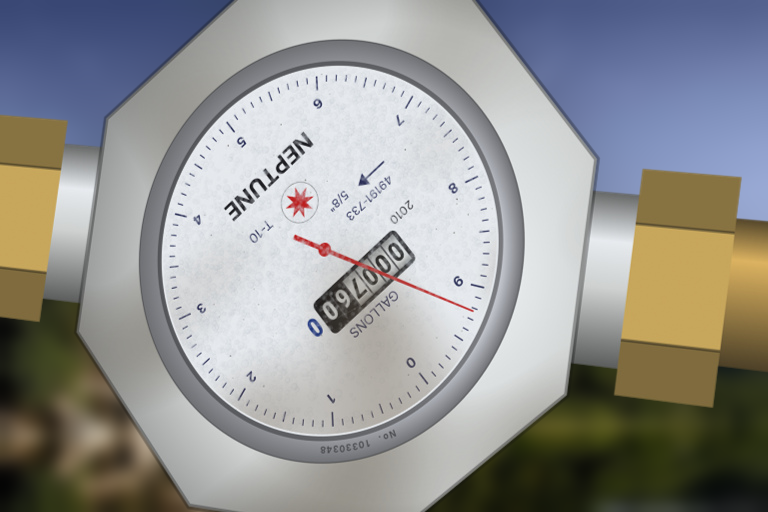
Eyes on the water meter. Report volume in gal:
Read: 7599.2 gal
